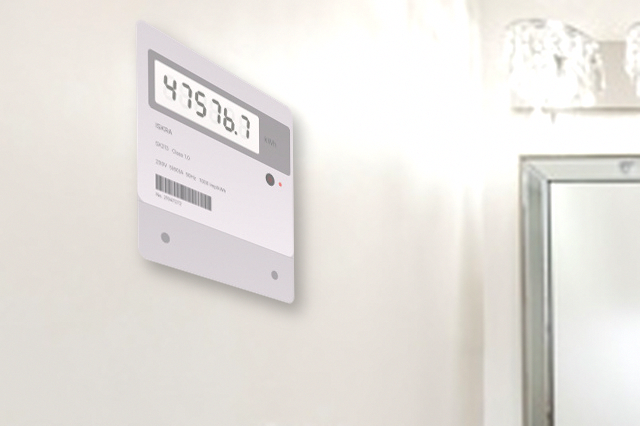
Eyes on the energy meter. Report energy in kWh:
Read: 47576.7 kWh
